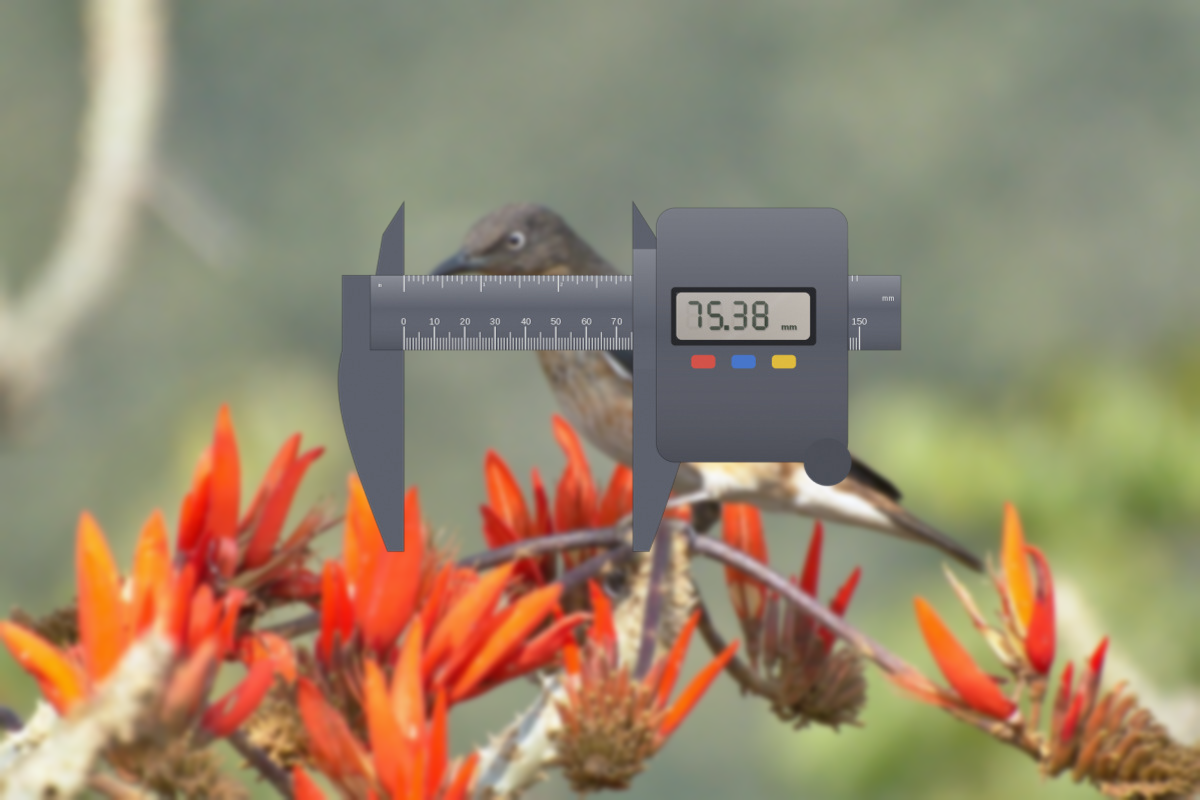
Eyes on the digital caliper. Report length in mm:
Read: 75.38 mm
